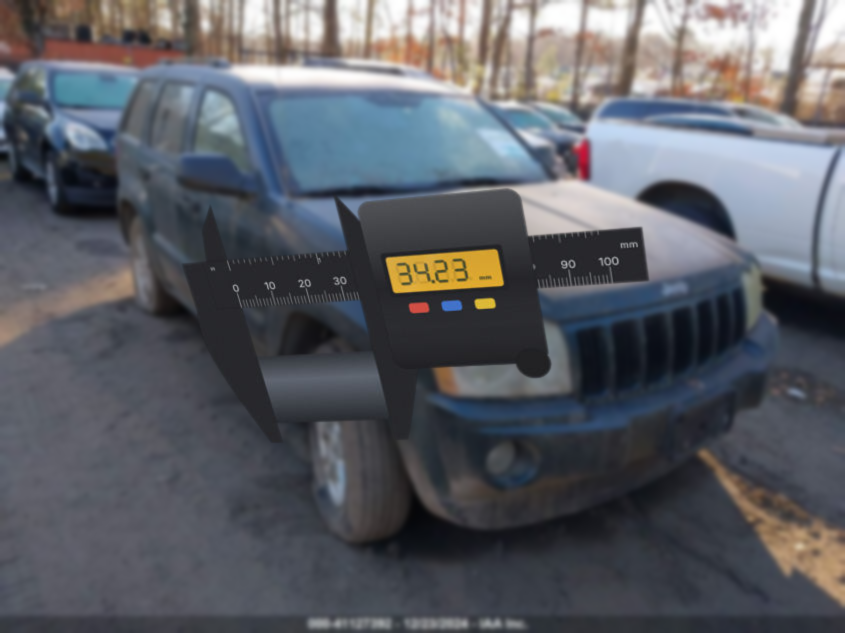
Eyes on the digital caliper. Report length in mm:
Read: 34.23 mm
